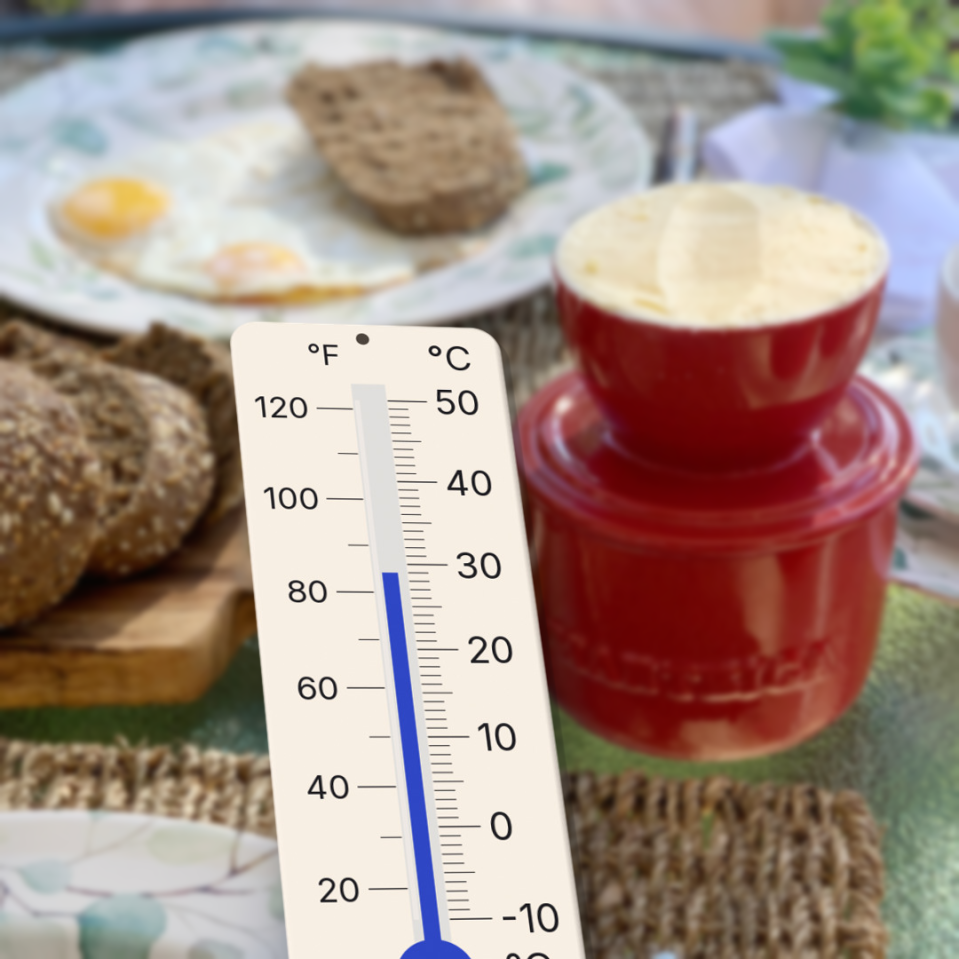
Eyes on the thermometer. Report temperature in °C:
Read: 29 °C
